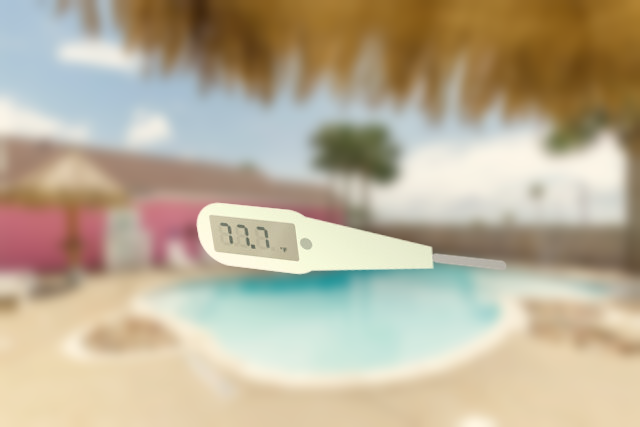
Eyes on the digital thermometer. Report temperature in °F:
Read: 77.7 °F
